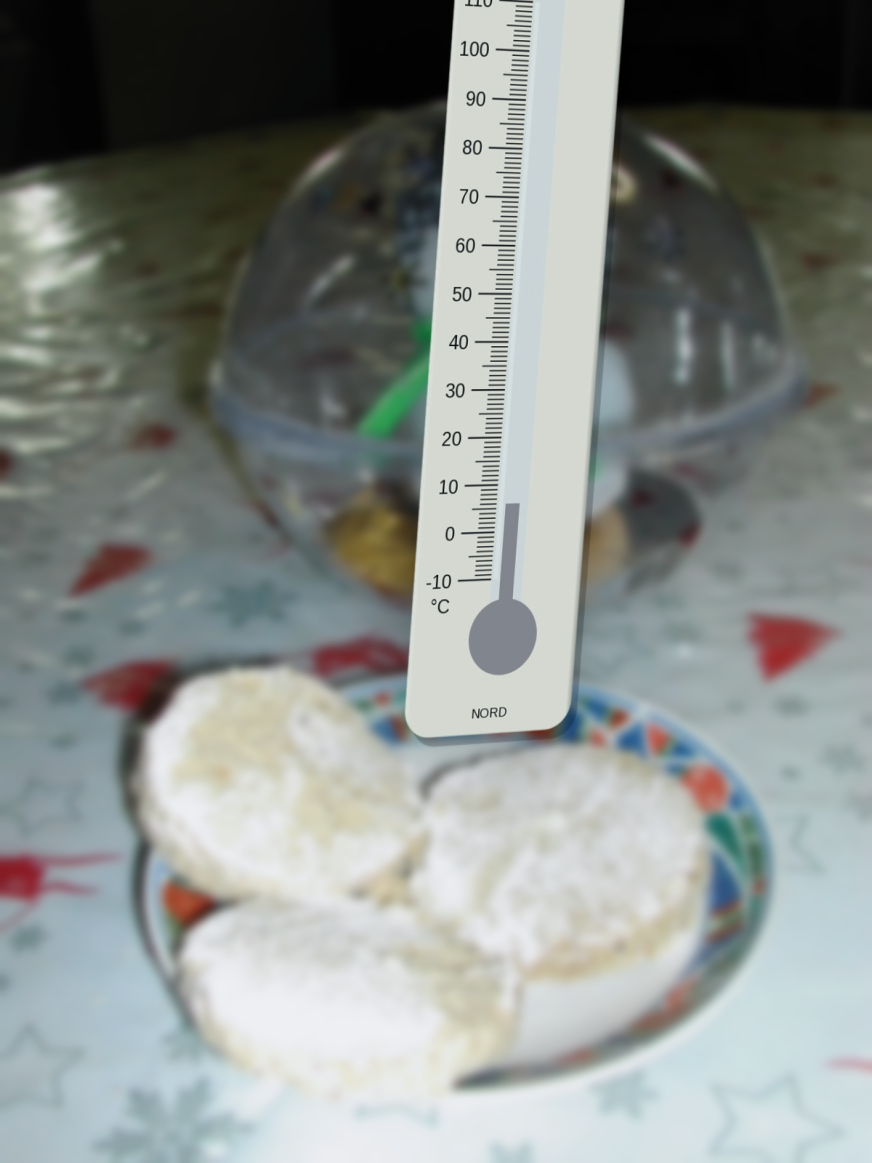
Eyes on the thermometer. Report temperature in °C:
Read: 6 °C
